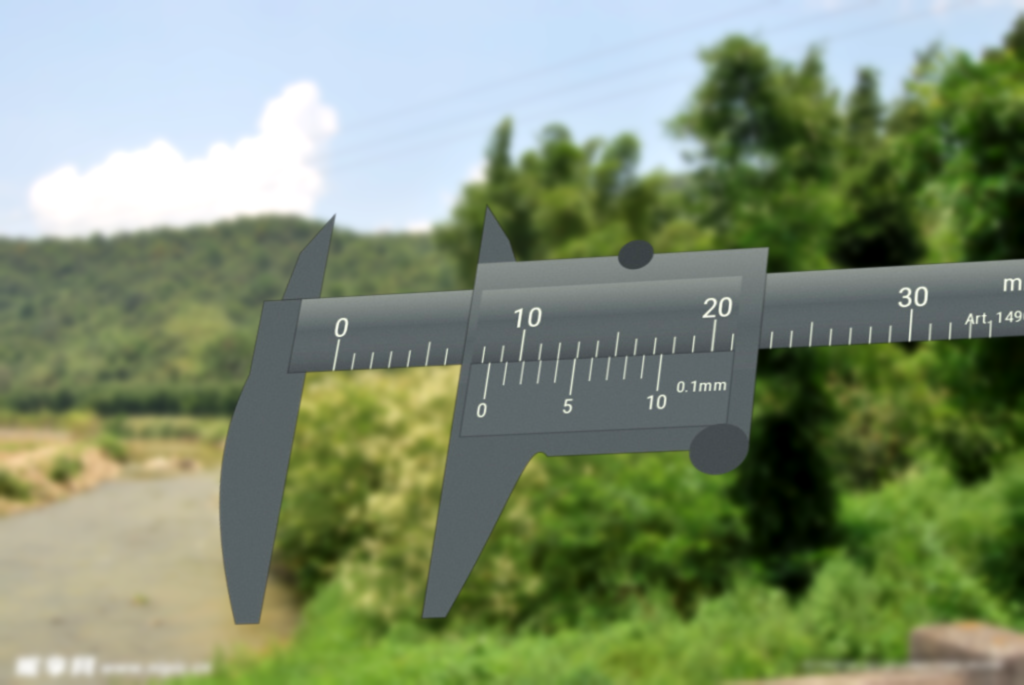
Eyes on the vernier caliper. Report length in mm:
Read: 8.4 mm
